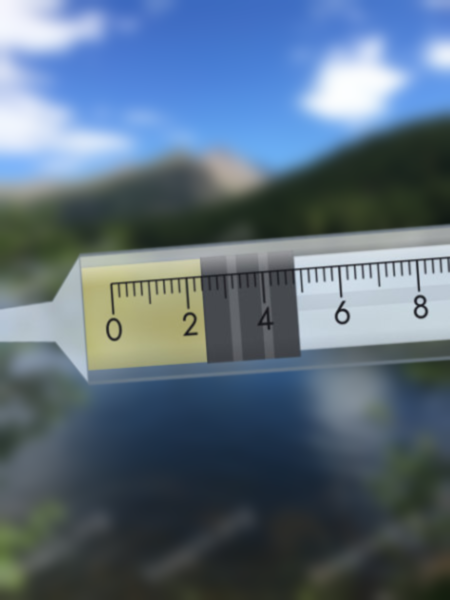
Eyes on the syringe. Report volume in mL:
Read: 2.4 mL
